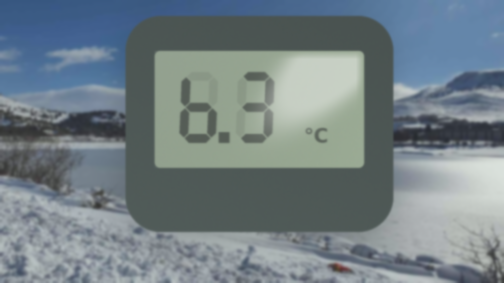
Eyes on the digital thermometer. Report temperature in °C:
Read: 6.3 °C
